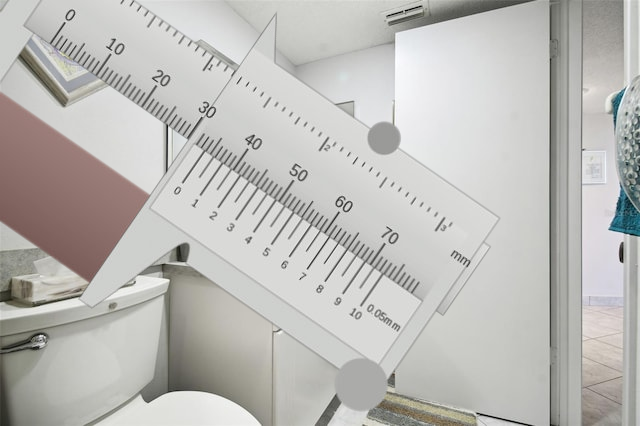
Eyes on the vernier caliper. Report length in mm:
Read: 33.8 mm
